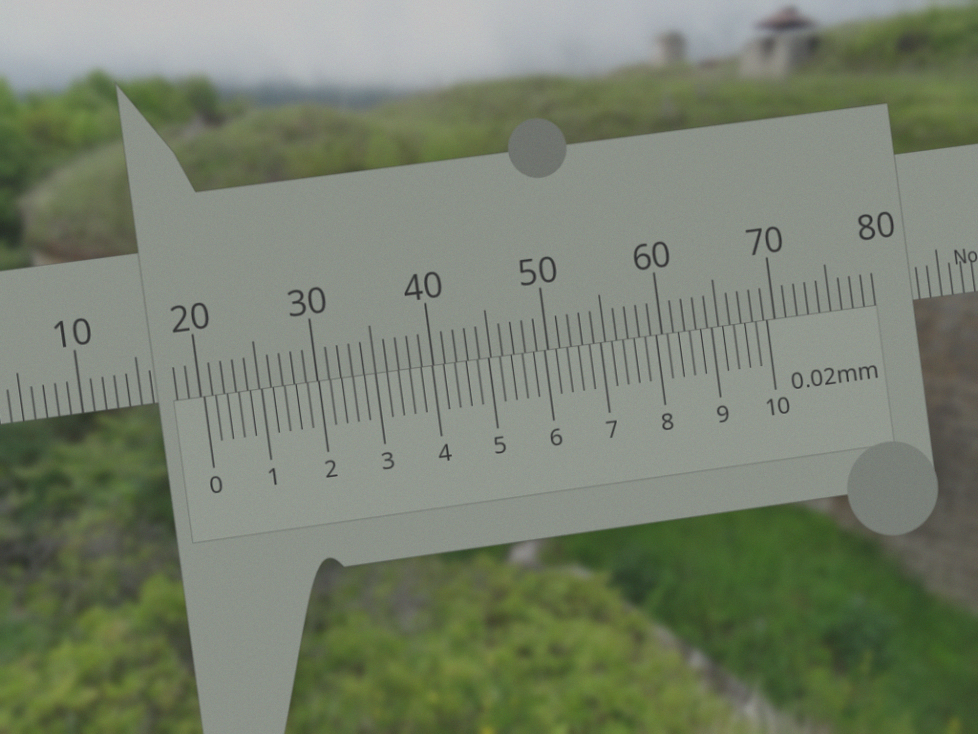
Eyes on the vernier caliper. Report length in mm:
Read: 20.3 mm
